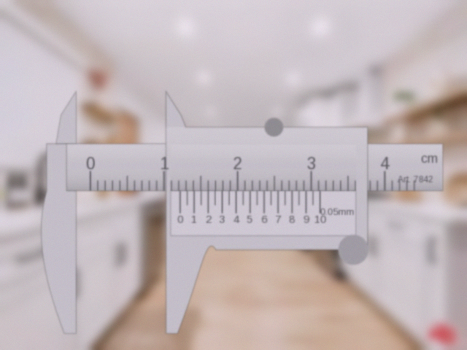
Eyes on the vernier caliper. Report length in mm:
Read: 12.2 mm
